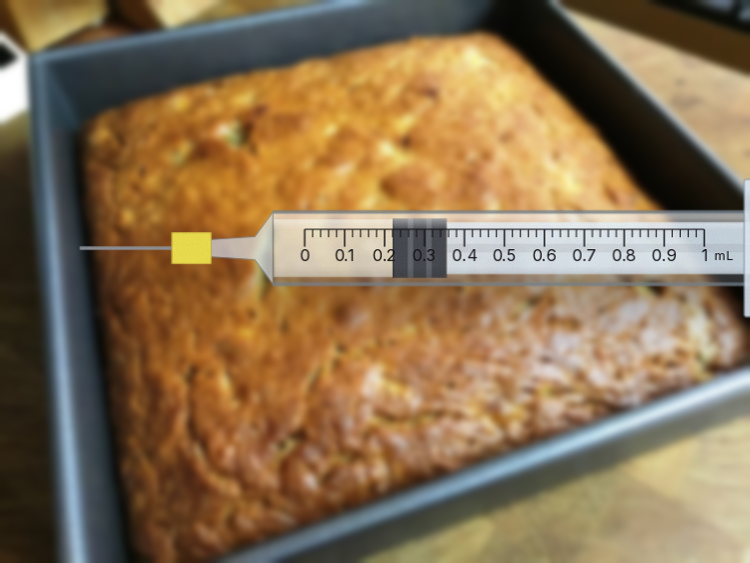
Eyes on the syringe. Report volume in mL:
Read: 0.22 mL
